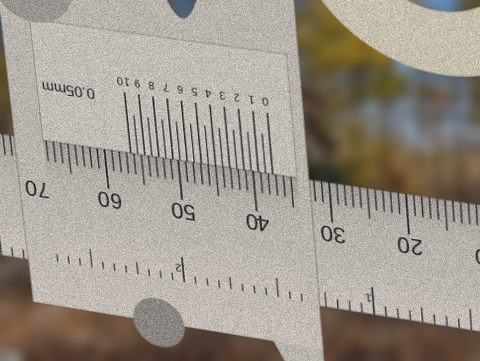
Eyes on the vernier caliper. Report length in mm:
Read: 37.4 mm
